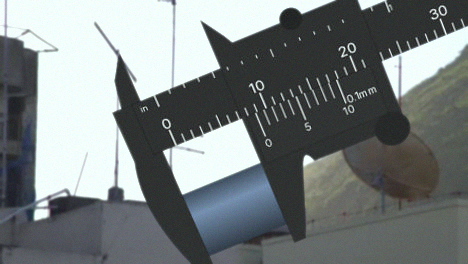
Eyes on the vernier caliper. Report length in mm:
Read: 8.8 mm
